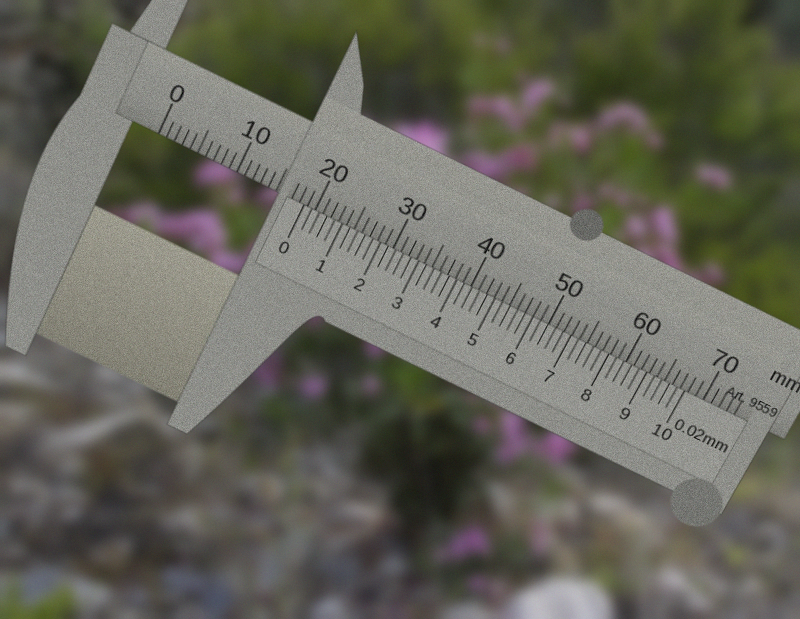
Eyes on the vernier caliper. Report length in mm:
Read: 18.6 mm
